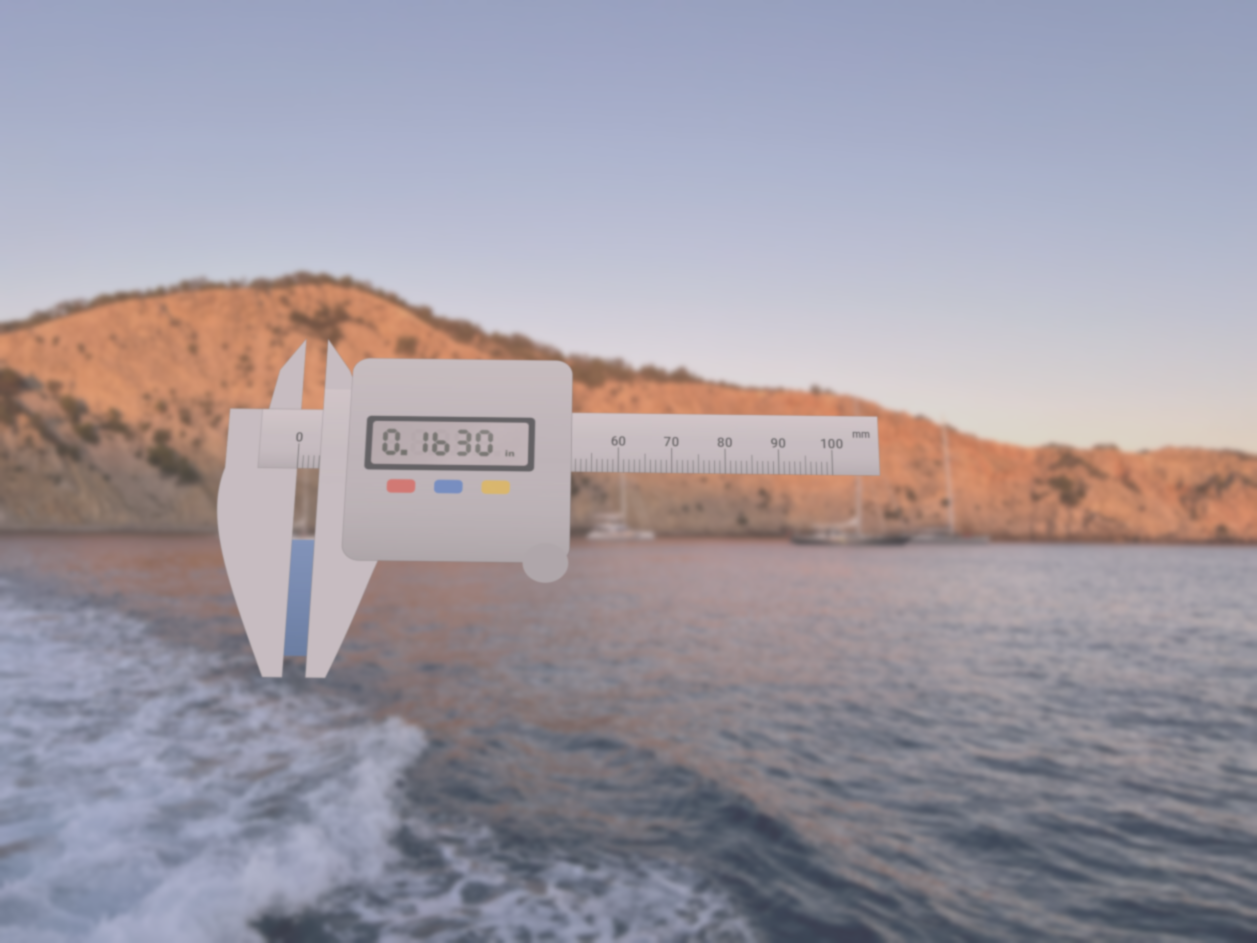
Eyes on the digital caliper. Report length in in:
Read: 0.1630 in
